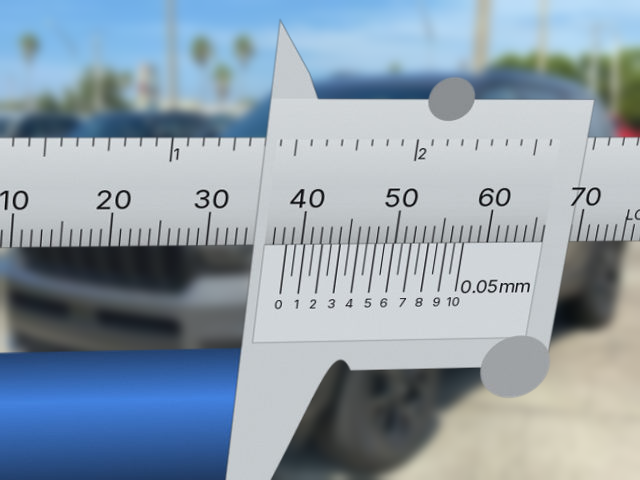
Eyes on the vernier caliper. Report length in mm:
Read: 38.4 mm
